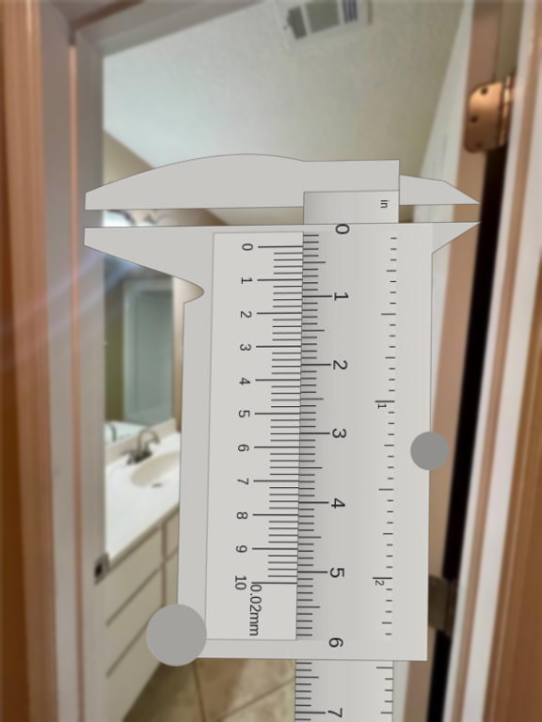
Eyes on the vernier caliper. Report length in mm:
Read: 2.6 mm
